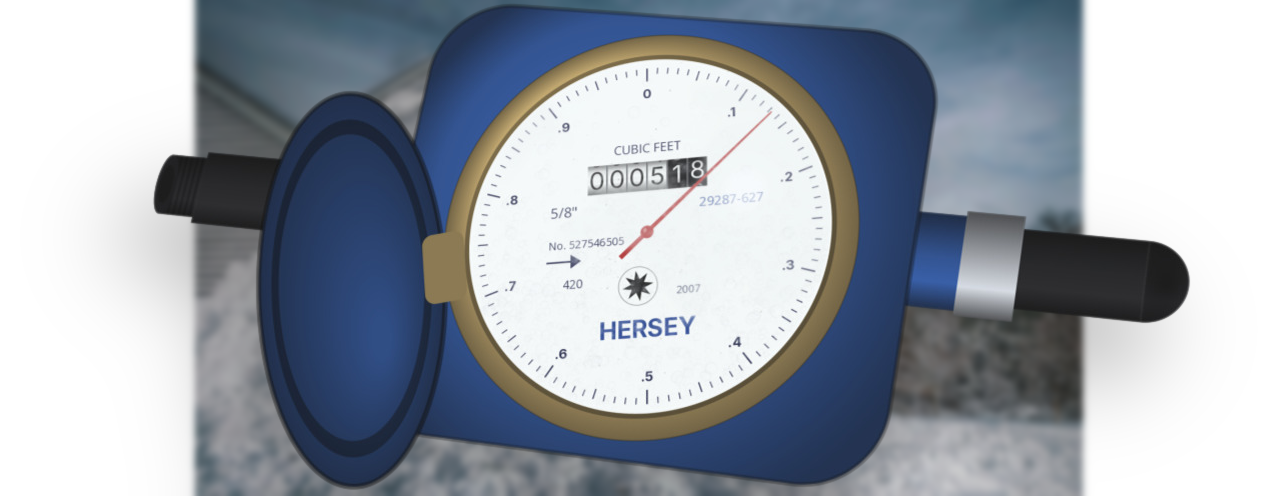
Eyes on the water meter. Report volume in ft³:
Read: 518.13 ft³
